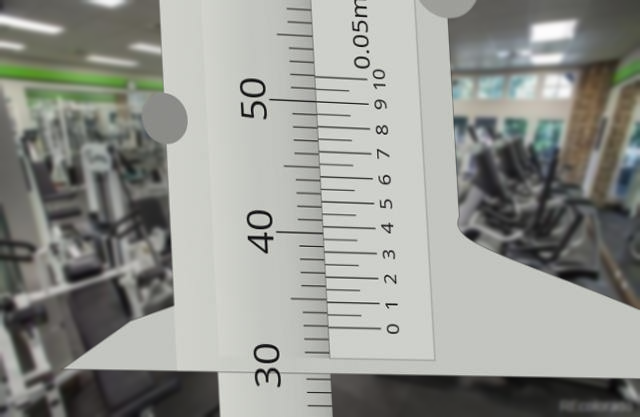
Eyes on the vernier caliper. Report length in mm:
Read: 32.9 mm
